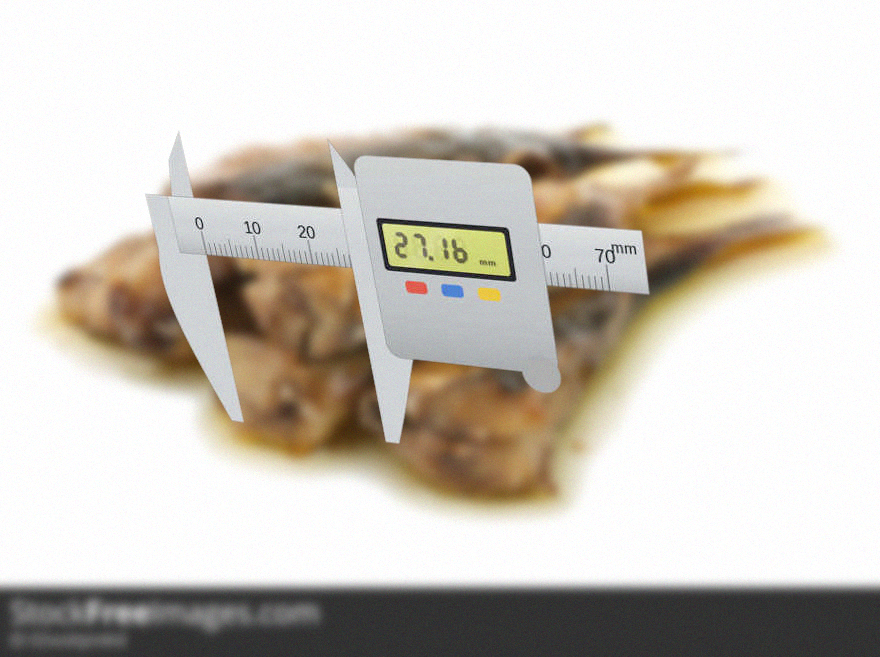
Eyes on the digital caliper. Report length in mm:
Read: 27.16 mm
